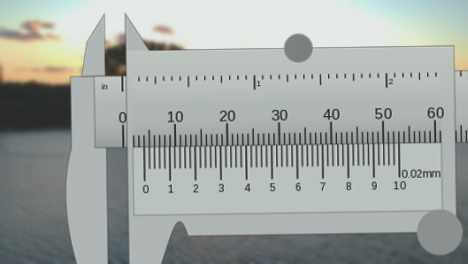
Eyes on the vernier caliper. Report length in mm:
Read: 4.0 mm
